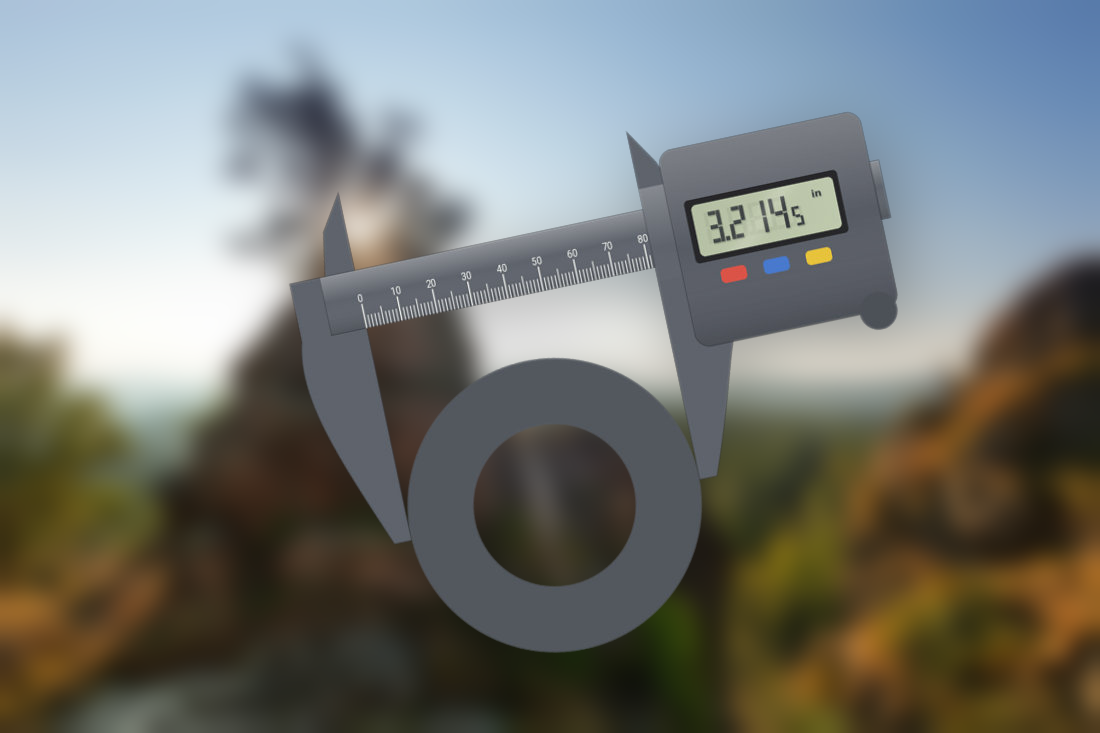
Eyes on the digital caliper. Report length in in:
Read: 3.2145 in
